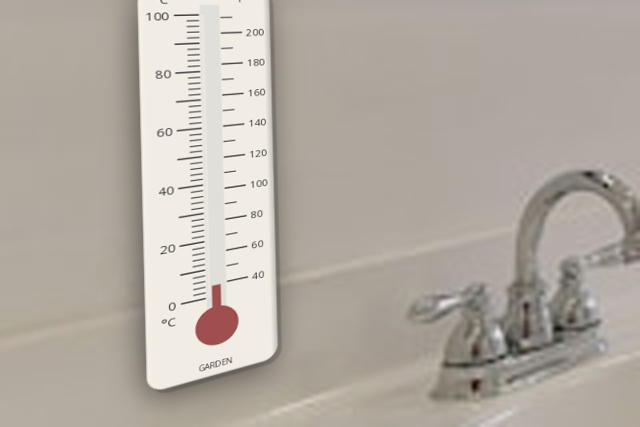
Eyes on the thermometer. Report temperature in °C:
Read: 4 °C
